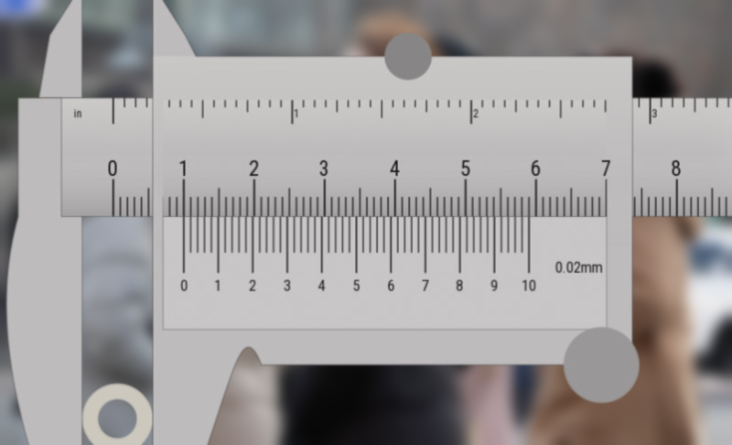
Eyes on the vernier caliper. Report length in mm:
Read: 10.0 mm
